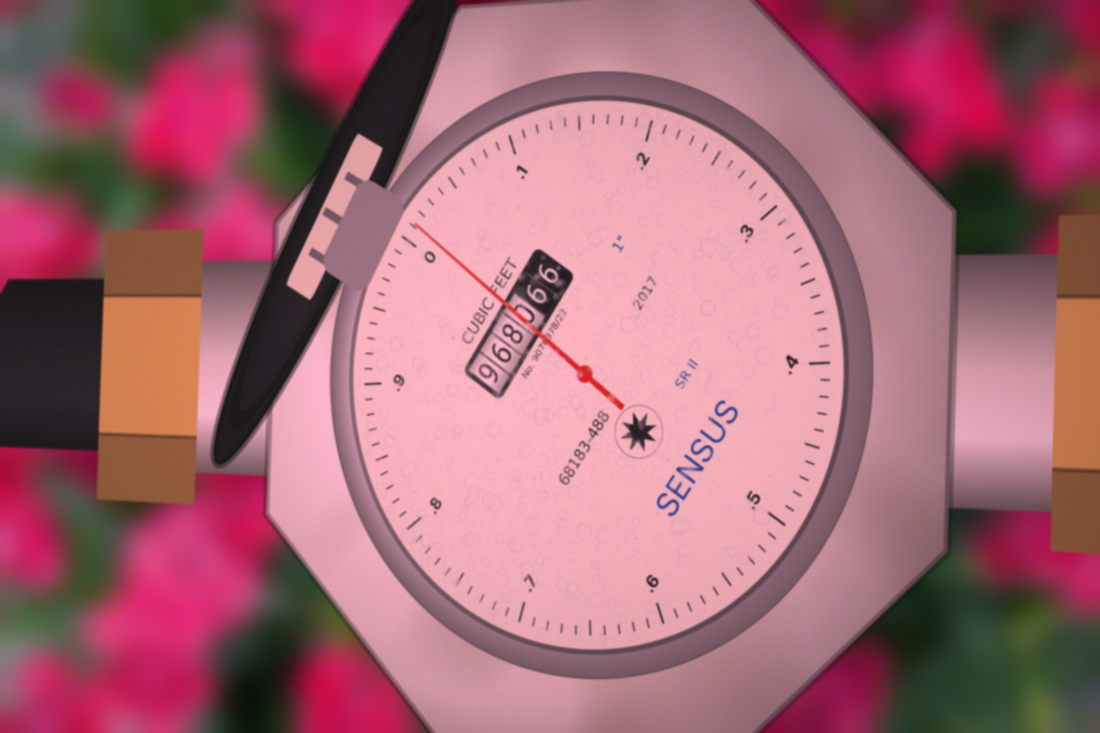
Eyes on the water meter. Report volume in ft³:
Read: 968066.01 ft³
